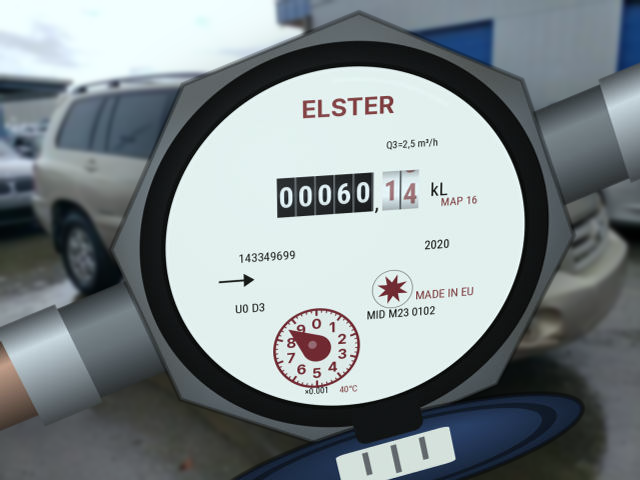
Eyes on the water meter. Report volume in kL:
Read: 60.138 kL
